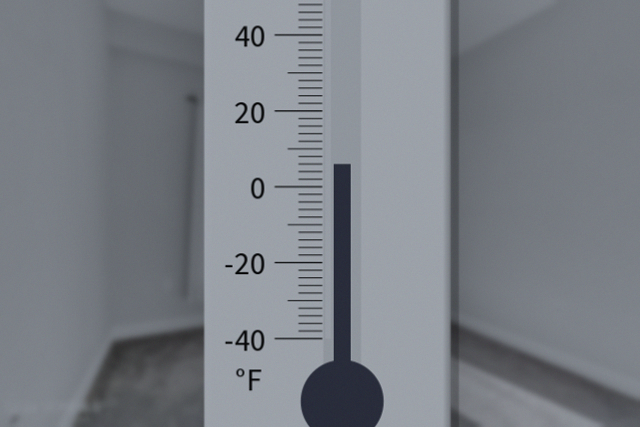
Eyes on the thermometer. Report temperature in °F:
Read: 6 °F
